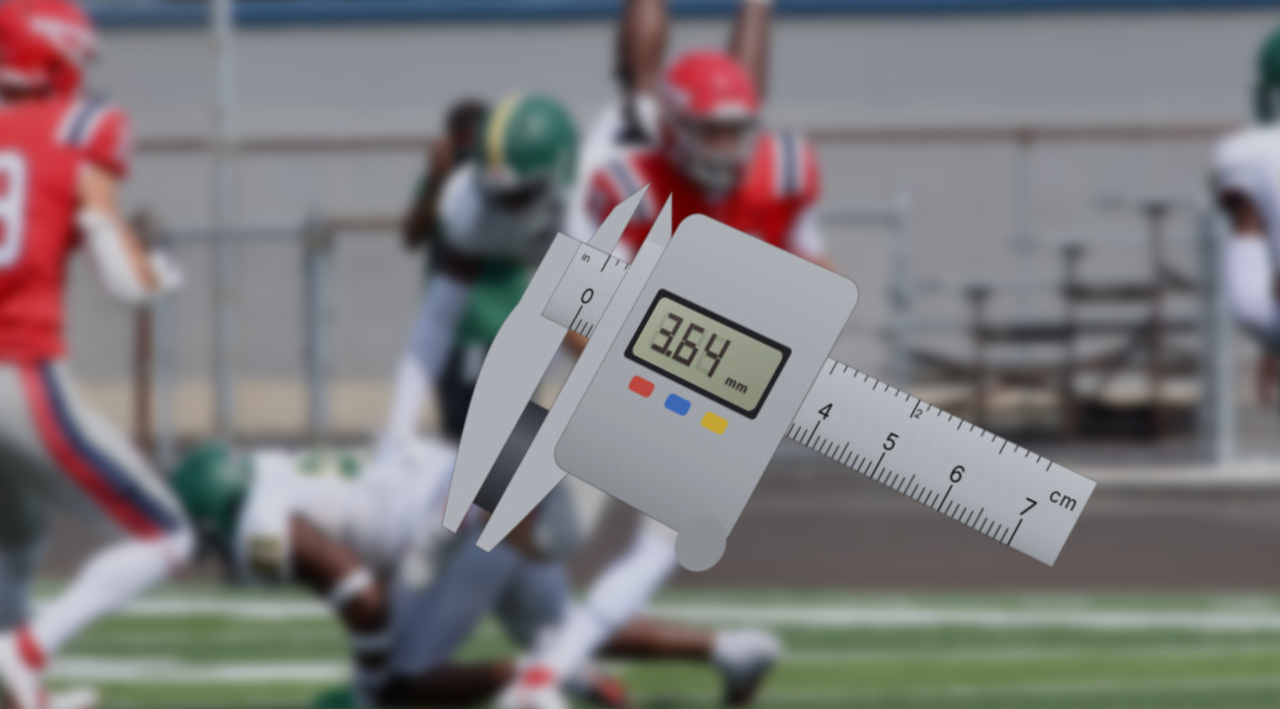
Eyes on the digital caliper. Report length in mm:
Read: 3.64 mm
